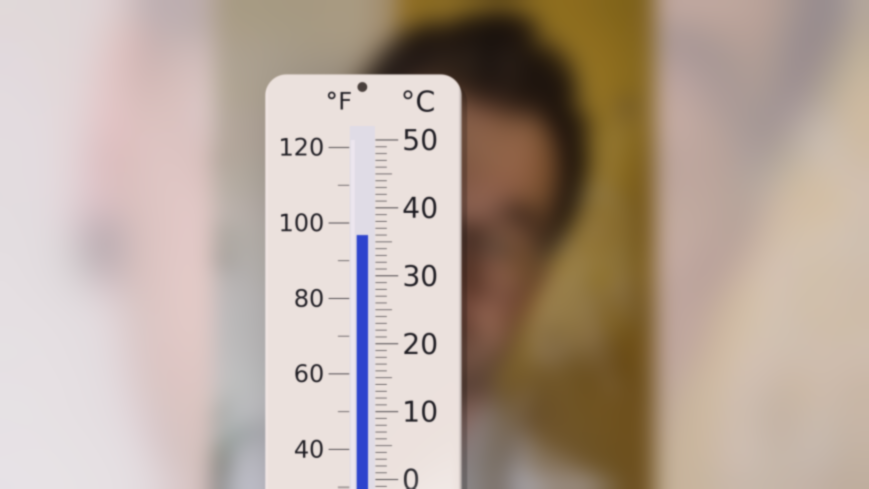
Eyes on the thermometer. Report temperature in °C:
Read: 36 °C
